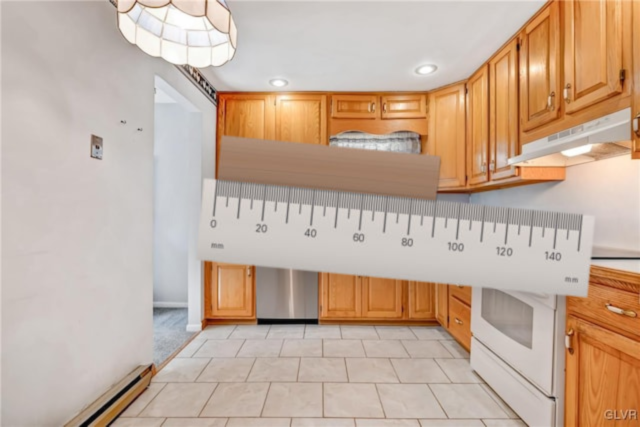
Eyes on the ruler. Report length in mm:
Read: 90 mm
